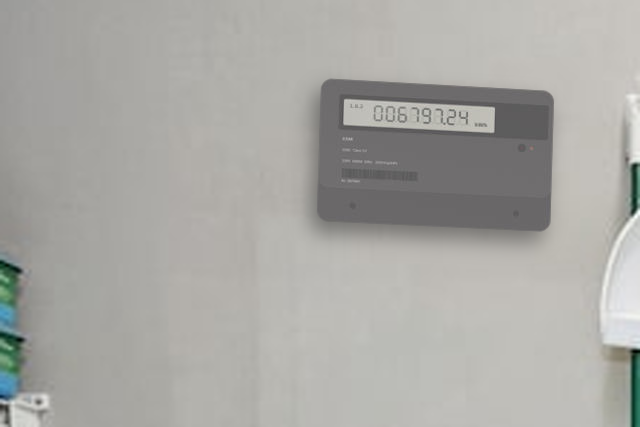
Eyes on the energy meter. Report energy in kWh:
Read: 6797.24 kWh
